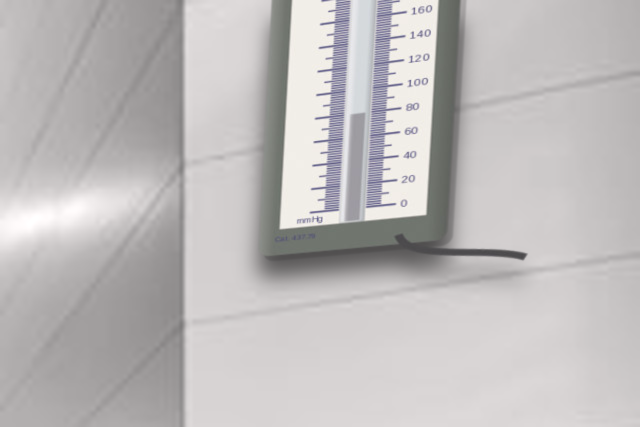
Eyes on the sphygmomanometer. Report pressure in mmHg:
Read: 80 mmHg
